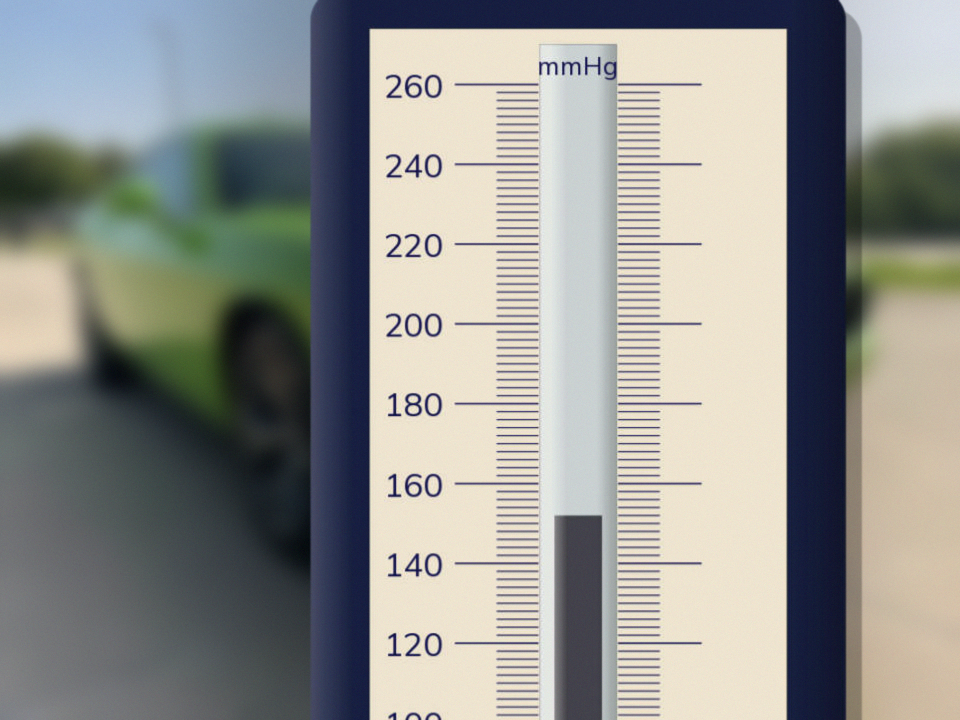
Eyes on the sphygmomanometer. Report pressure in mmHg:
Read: 152 mmHg
